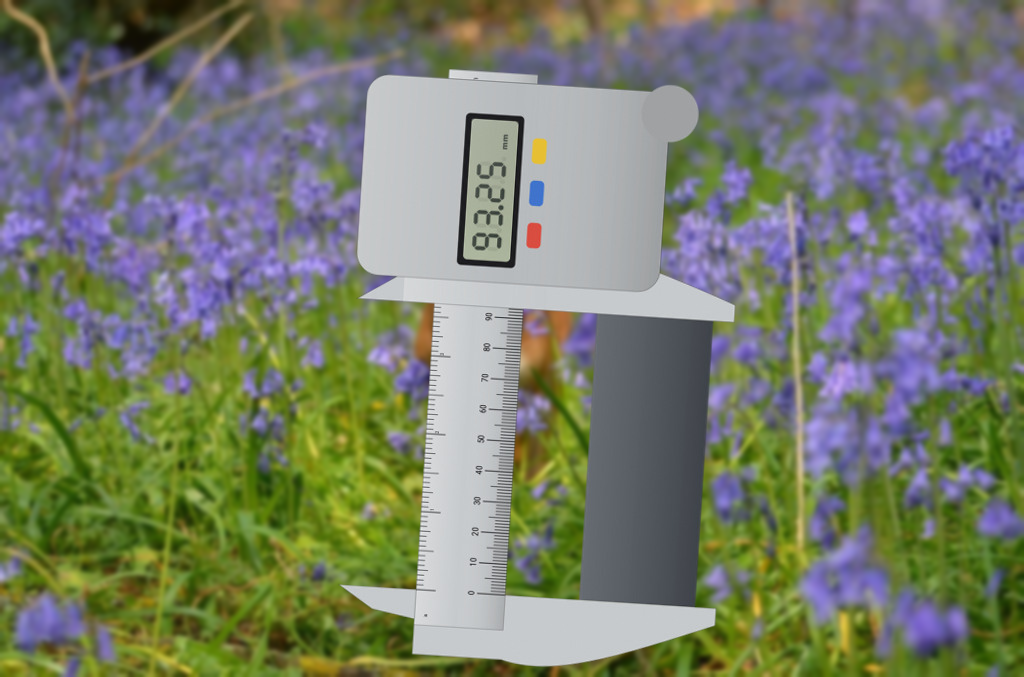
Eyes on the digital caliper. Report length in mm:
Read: 93.25 mm
